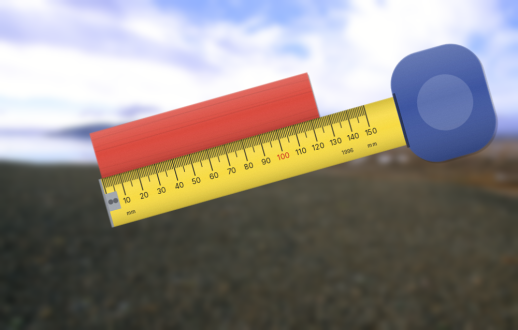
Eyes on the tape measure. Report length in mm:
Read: 125 mm
